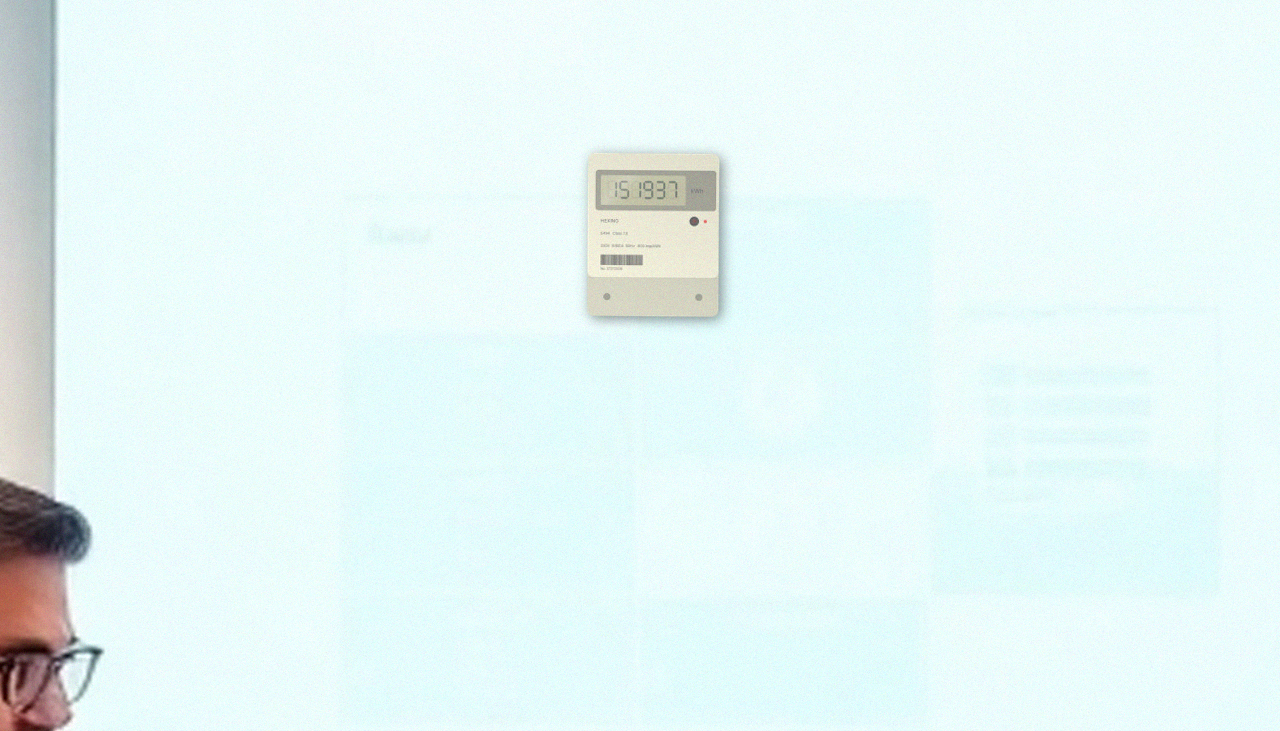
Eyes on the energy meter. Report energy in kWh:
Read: 151937 kWh
